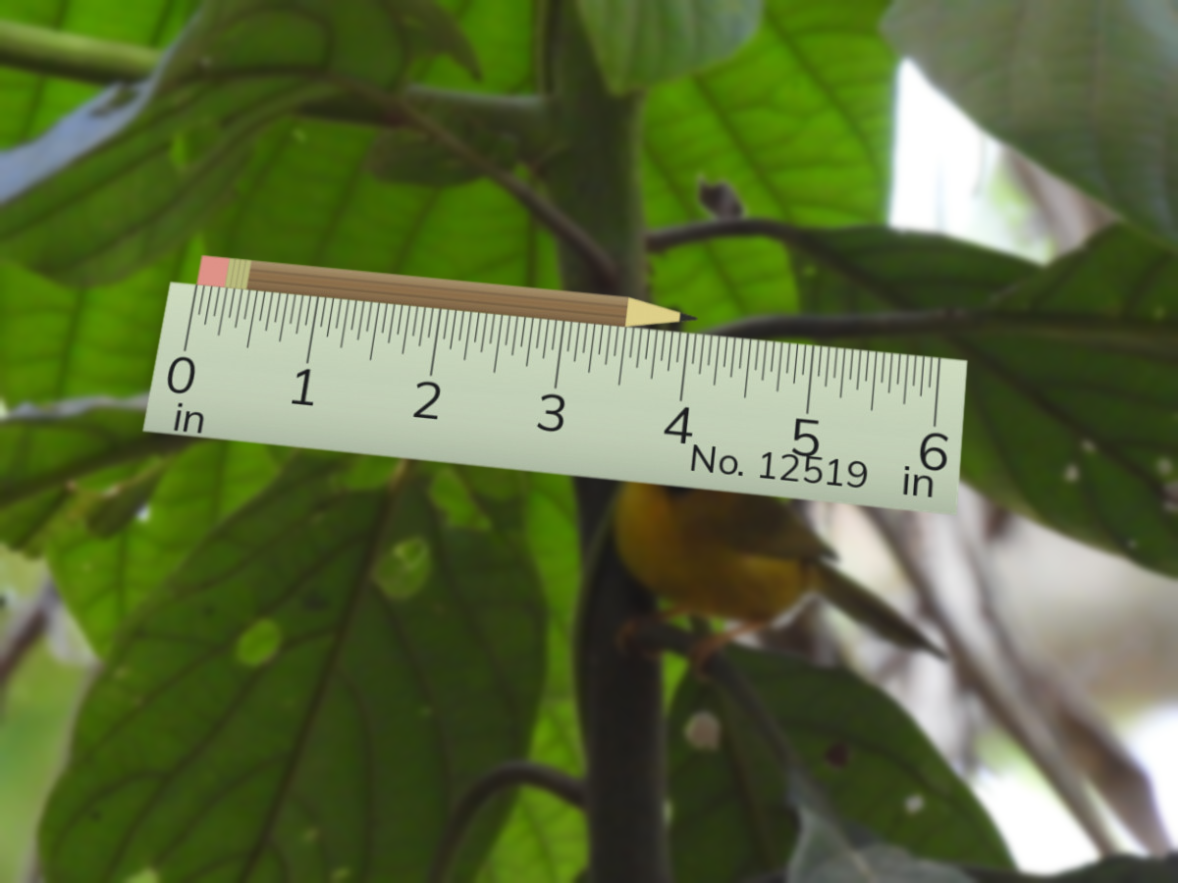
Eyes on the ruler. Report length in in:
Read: 4.0625 in
